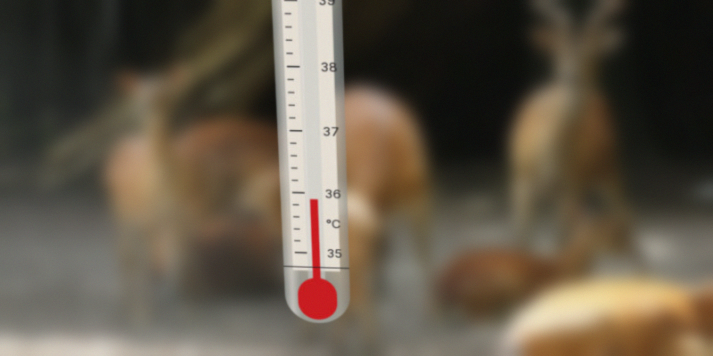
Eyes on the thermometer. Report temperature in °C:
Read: 35.9 °C
